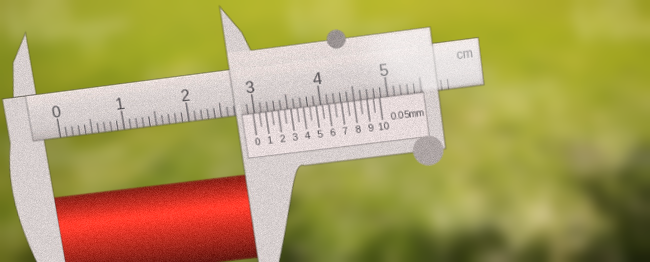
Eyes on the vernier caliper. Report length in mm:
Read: 29.8 mm
